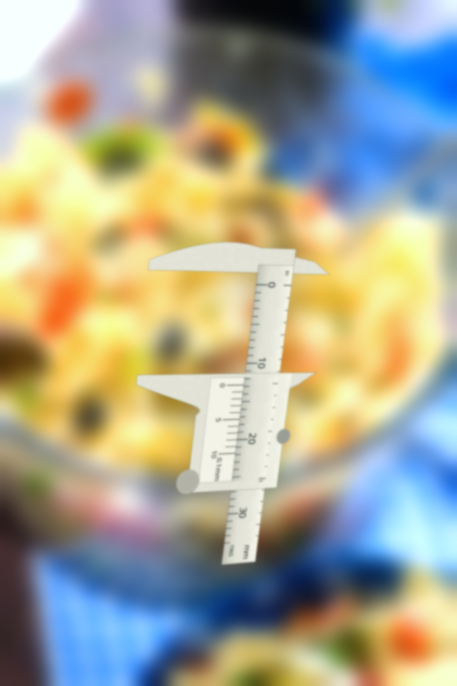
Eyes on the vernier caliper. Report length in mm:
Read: 12.8 mm
